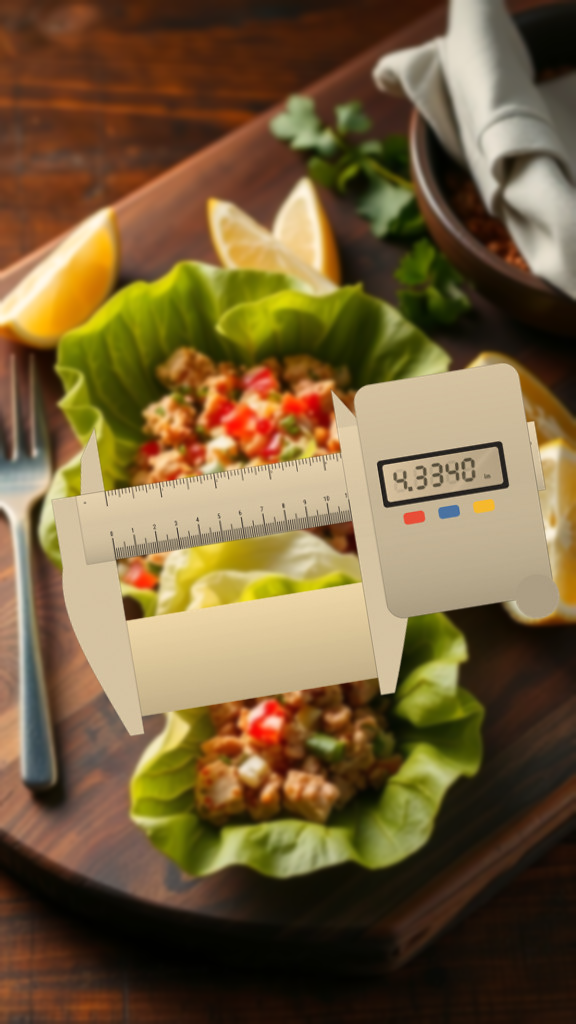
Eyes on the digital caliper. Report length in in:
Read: 4.3340 in
